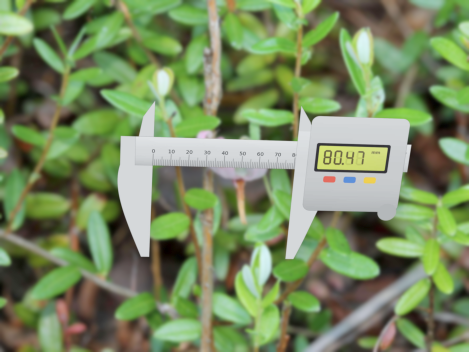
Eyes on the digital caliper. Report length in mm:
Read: 80.47 mm
